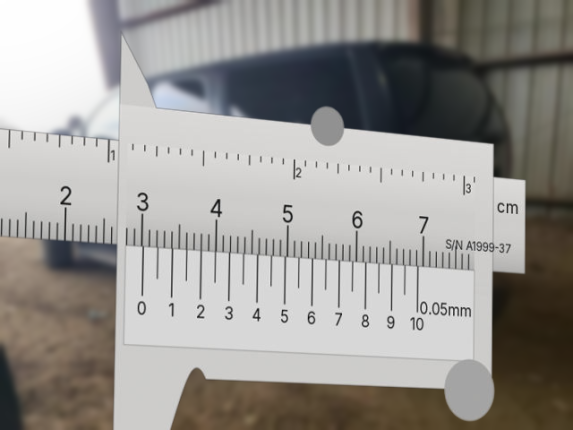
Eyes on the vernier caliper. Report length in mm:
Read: 30.2 mm
